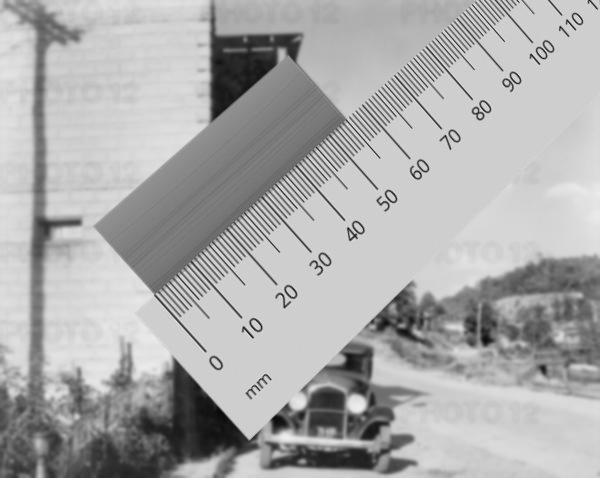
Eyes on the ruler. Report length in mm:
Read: 55 mm
